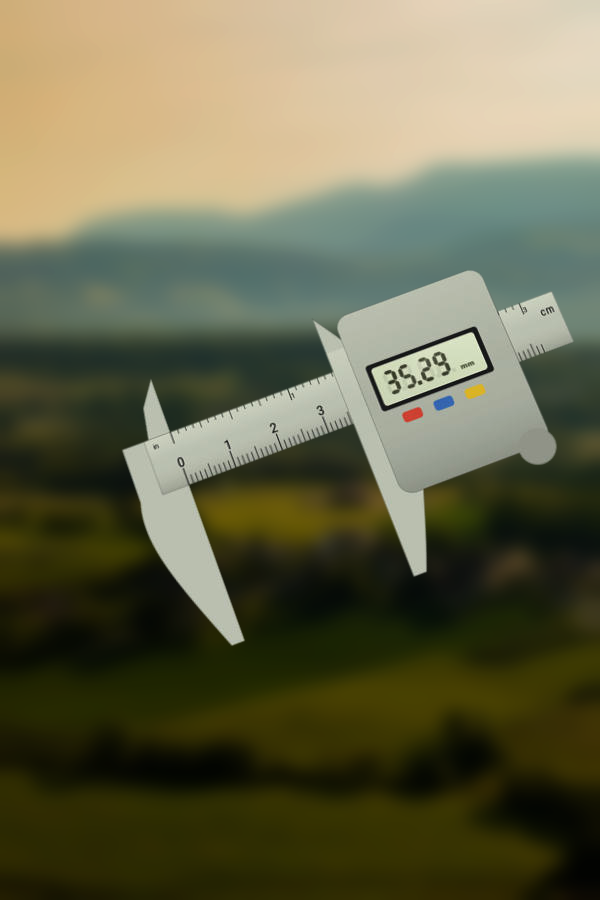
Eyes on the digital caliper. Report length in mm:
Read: 35.29 mm
